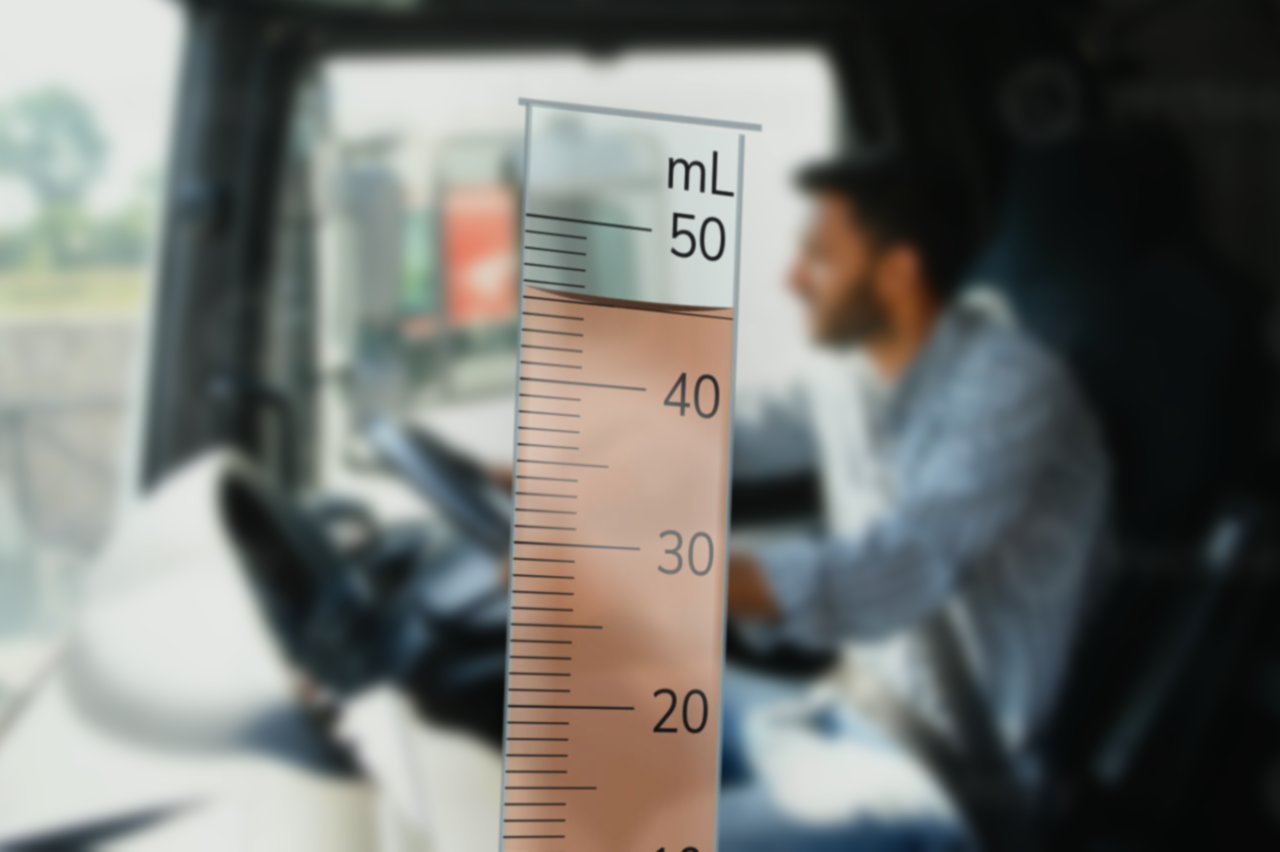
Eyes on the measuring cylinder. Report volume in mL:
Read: 45 mL
